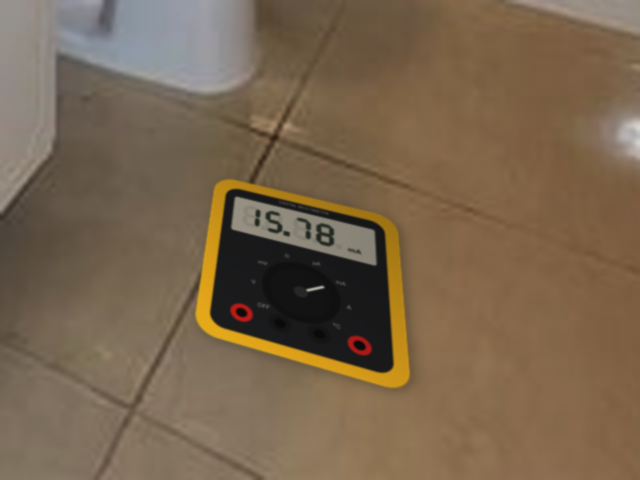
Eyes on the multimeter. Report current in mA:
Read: 15.78 mA
